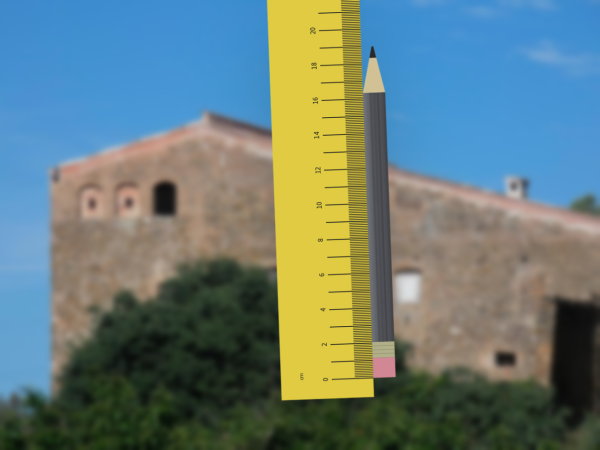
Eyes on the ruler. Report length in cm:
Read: 19 cm
